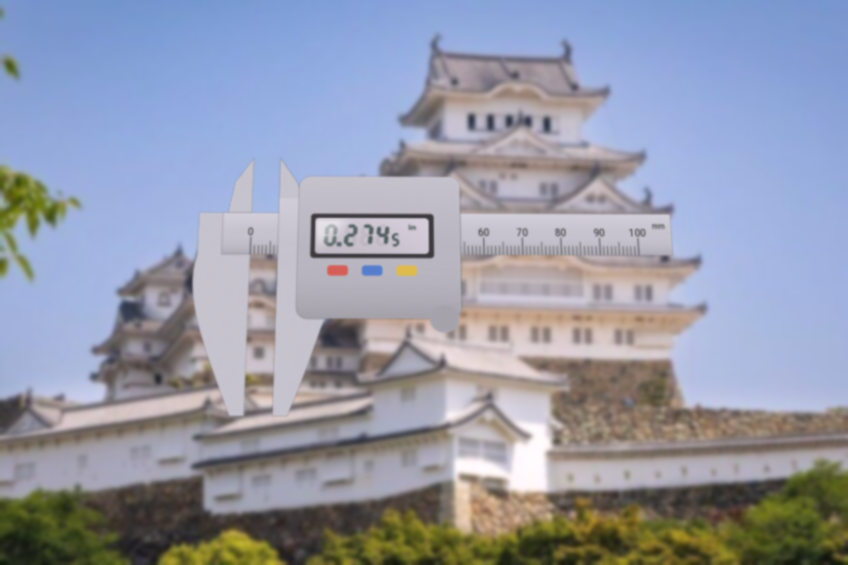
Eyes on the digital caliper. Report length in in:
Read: 0.2745 in
